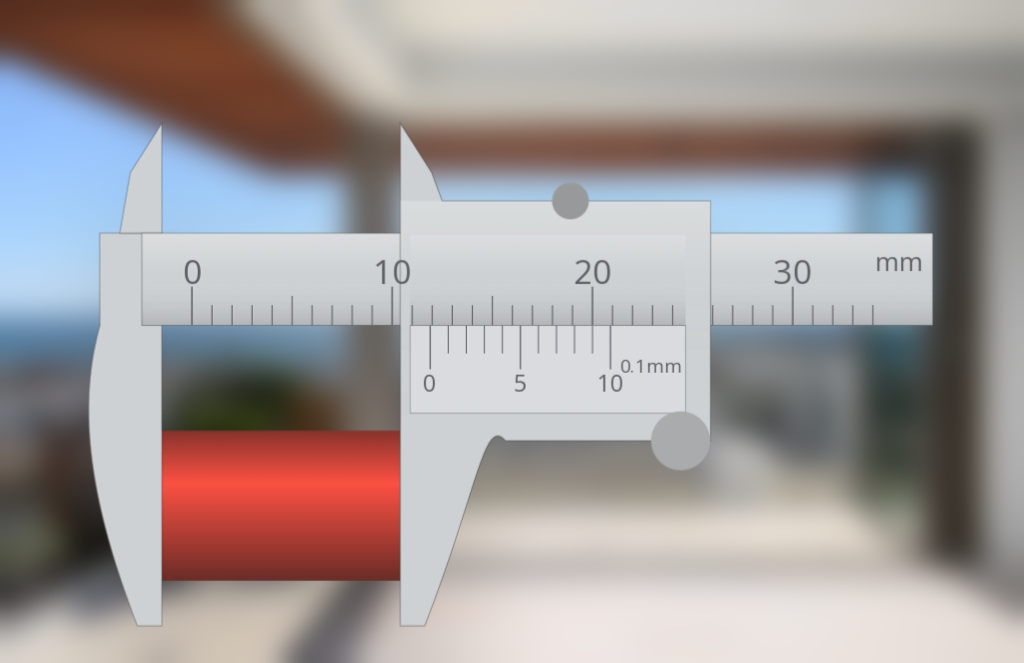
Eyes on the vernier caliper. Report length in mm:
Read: 11.9 mm
